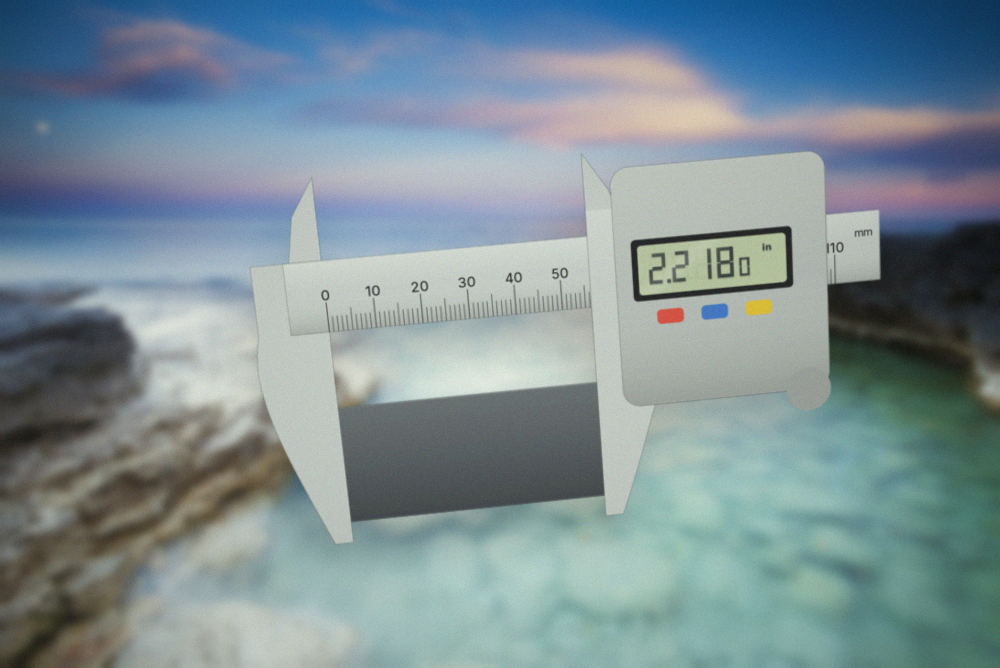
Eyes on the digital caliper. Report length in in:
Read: 2.2180 in
